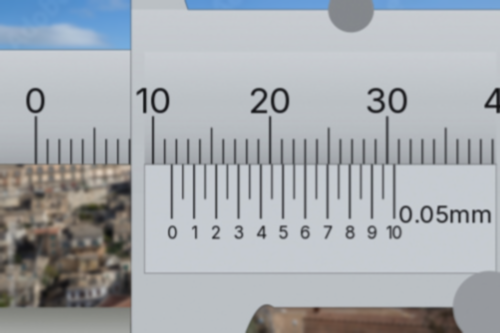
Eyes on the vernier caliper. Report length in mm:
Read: 11.6 mm
